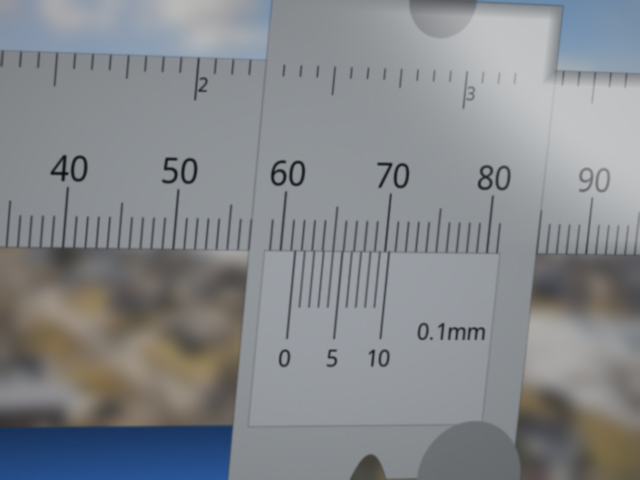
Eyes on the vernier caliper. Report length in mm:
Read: 61.4 mm
